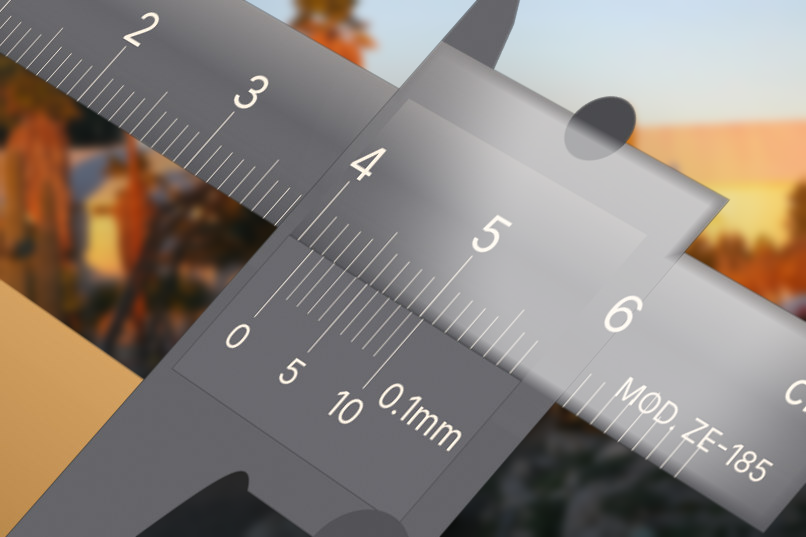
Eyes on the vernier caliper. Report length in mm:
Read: 41.3 mm
